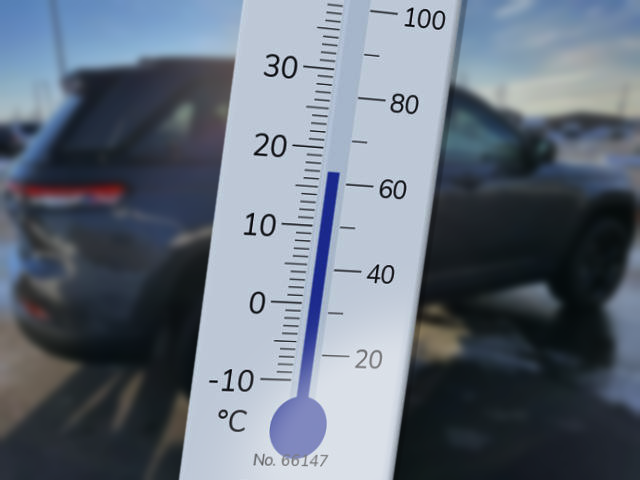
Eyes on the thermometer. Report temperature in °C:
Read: 17 °C
